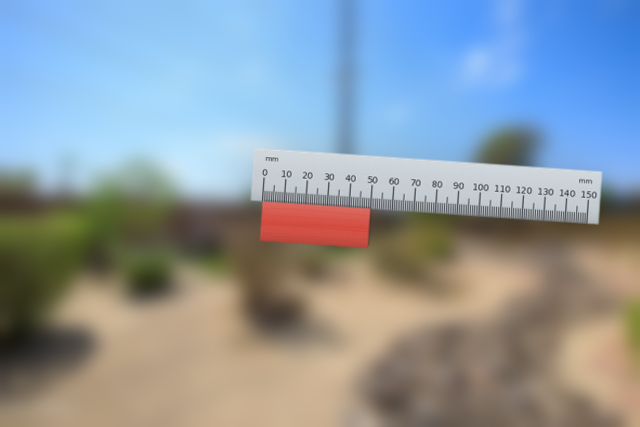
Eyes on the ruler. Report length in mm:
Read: 50 mm
